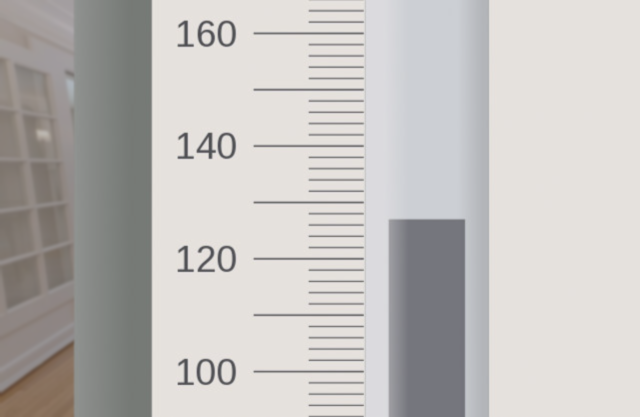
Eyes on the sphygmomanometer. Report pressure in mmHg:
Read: 127 mmHg
